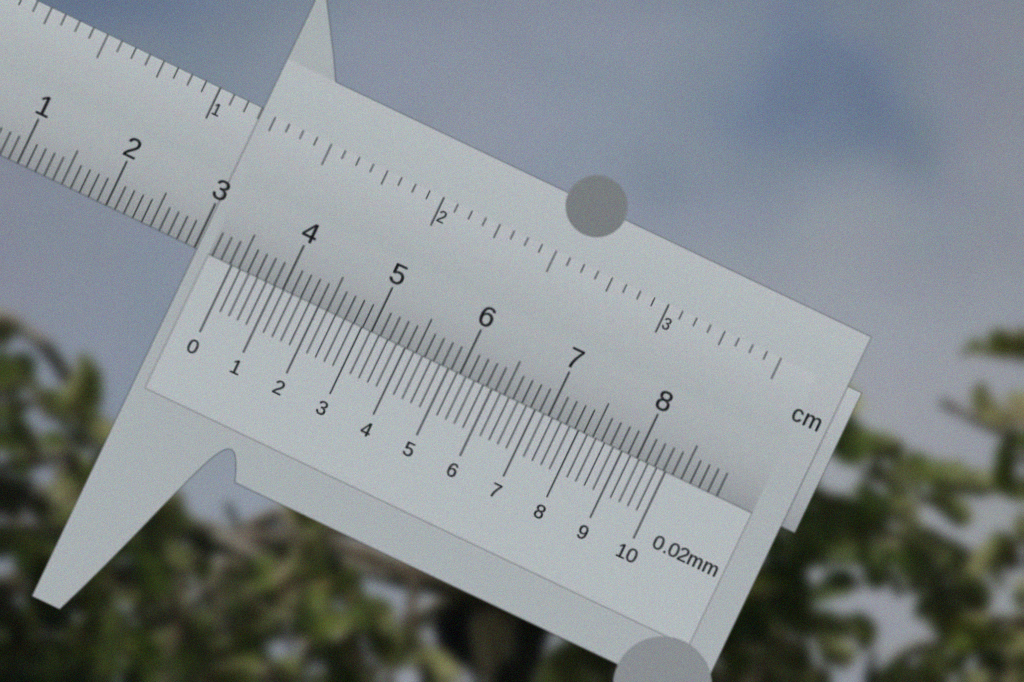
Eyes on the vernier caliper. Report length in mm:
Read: 34.2 mm
